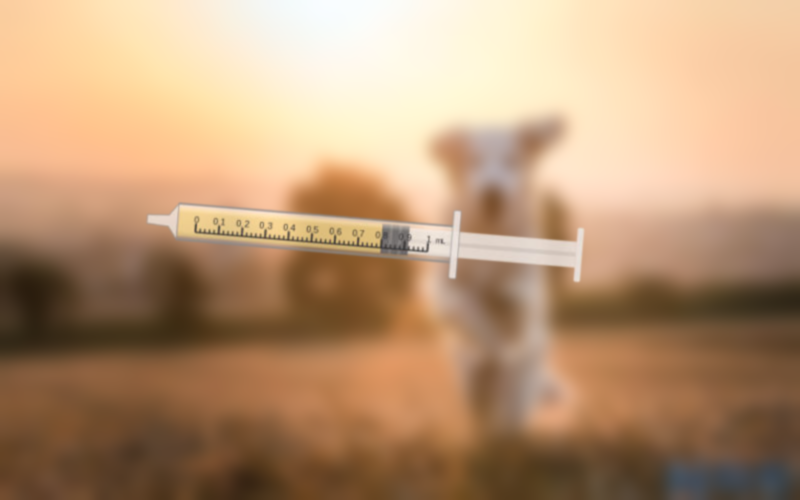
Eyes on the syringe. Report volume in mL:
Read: 0.8 mL
